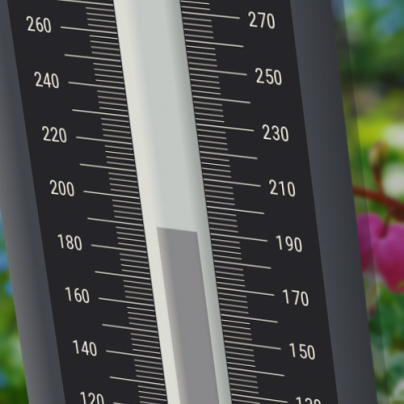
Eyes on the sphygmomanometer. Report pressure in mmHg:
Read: 190 mmHg
